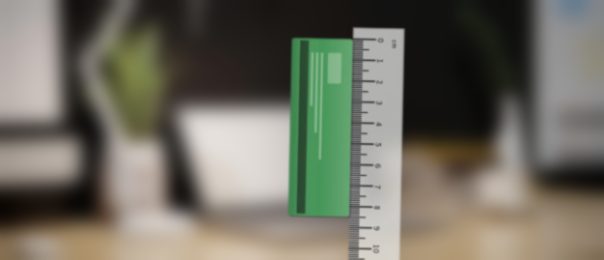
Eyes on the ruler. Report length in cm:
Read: 8.5 cm
